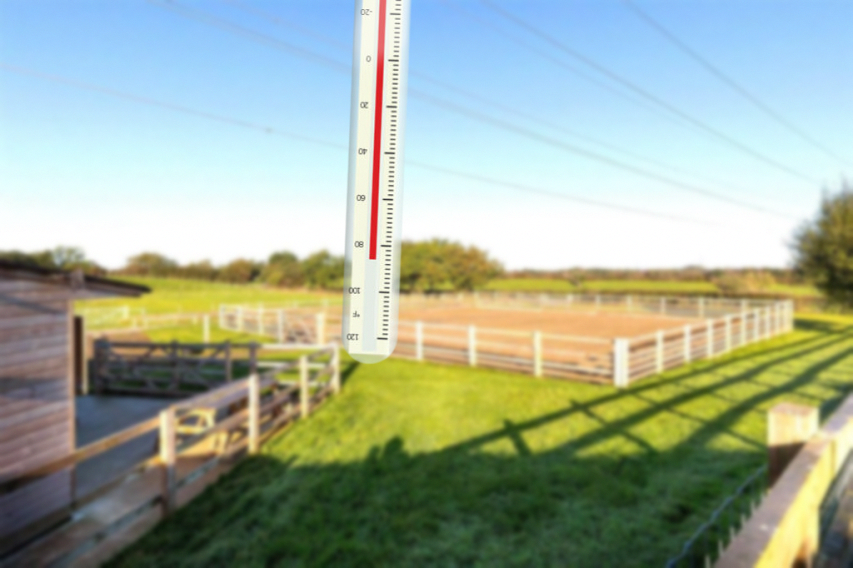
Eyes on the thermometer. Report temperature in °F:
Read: 86 °F
